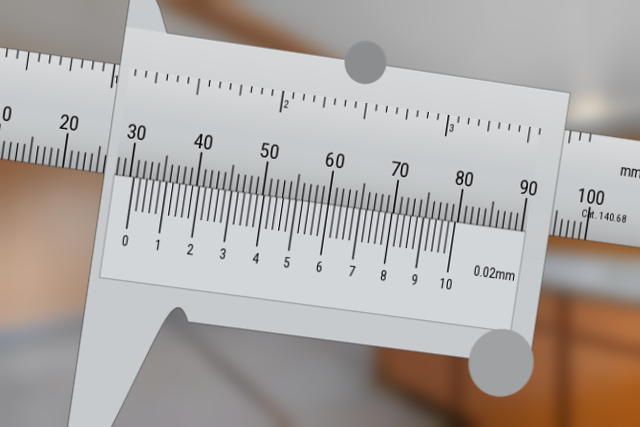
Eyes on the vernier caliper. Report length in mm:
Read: 30.6 mm
